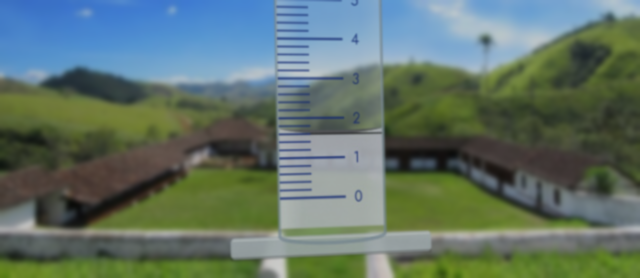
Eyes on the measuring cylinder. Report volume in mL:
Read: 1.6 mL
